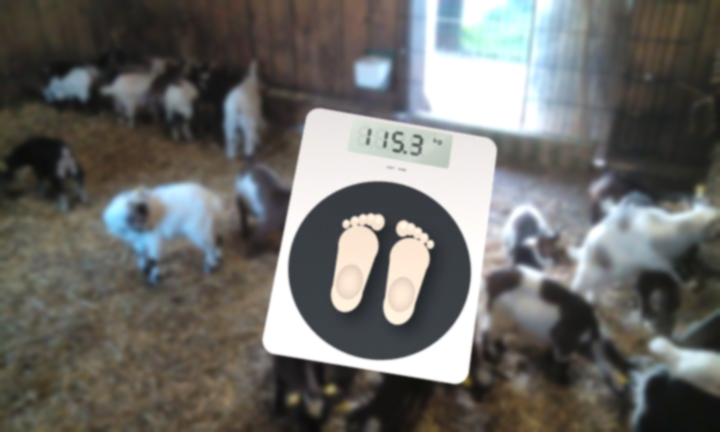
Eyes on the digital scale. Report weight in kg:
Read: 115.3 kg
